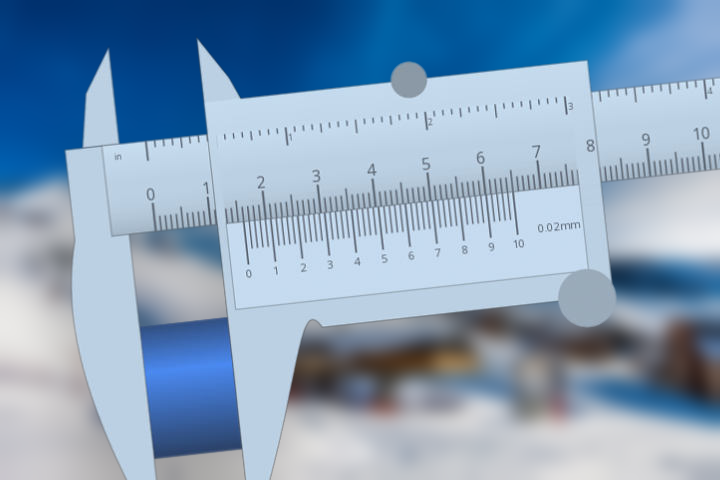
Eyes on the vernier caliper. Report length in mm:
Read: 16.0 mm
